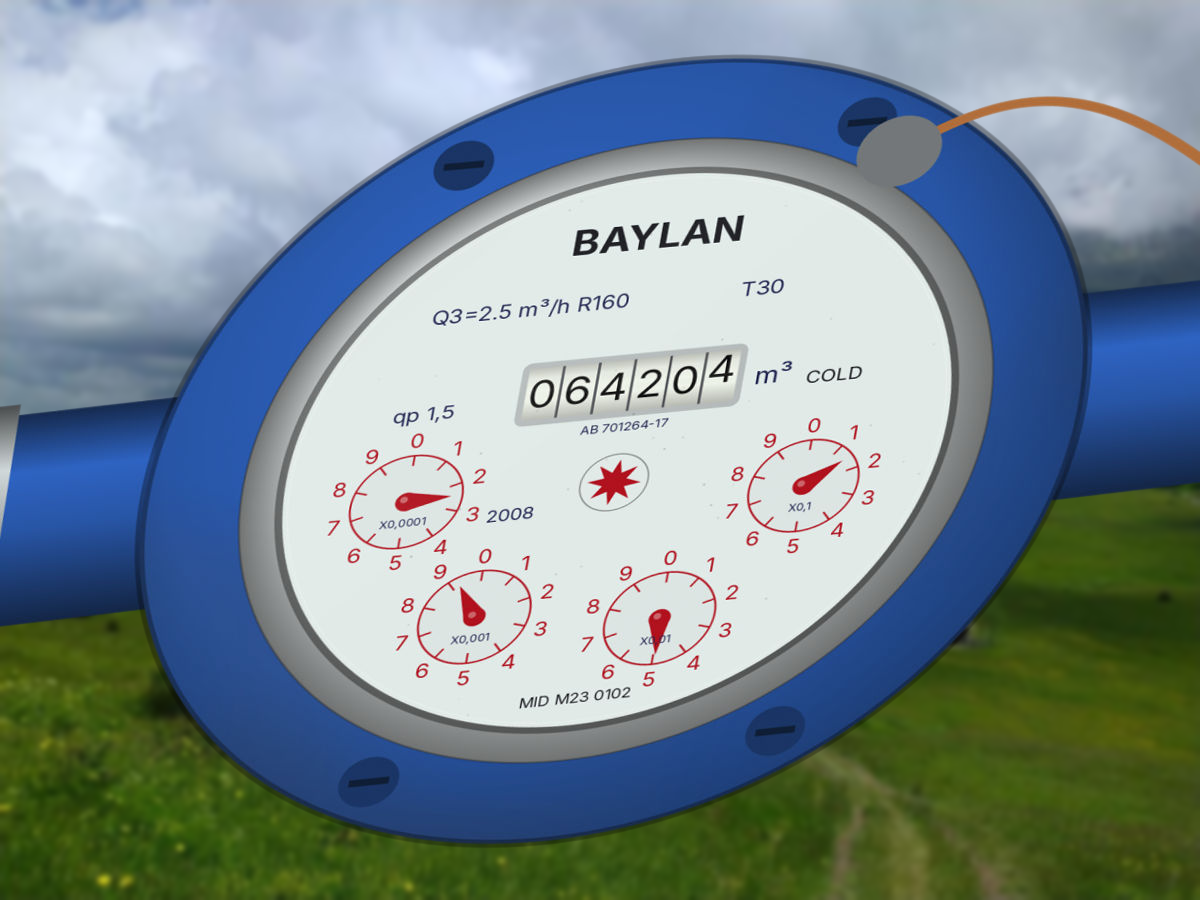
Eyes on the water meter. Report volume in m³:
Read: 64204.1492 m³
